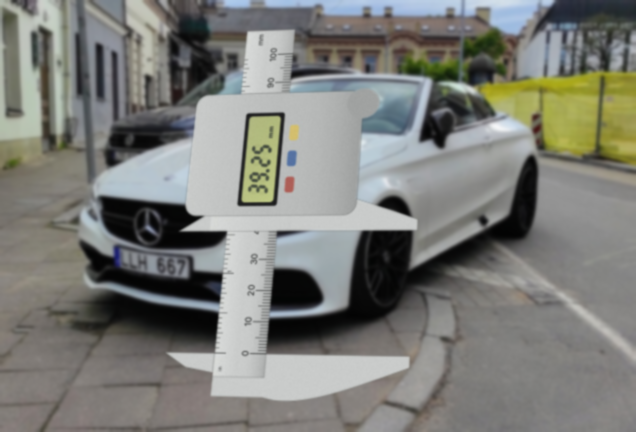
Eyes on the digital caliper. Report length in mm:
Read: 39.25 mm
